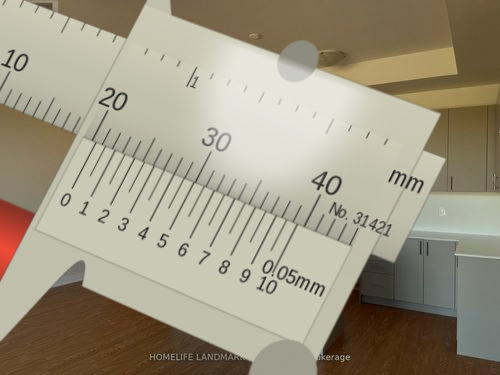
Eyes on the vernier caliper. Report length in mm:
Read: 20.4 mm
